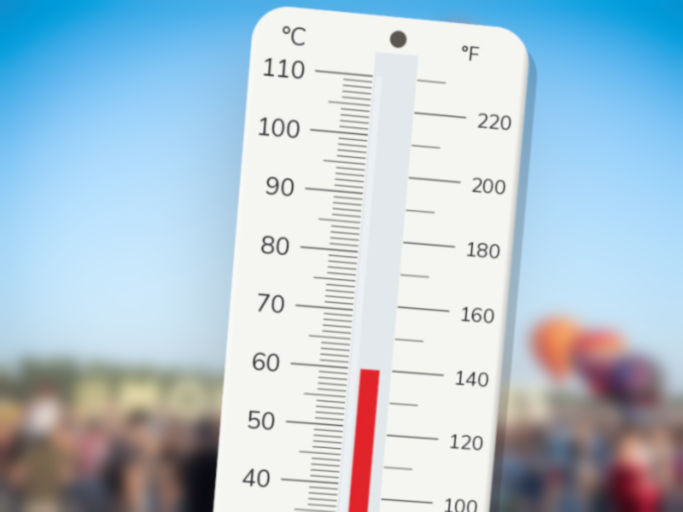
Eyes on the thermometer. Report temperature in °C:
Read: 60 °C
